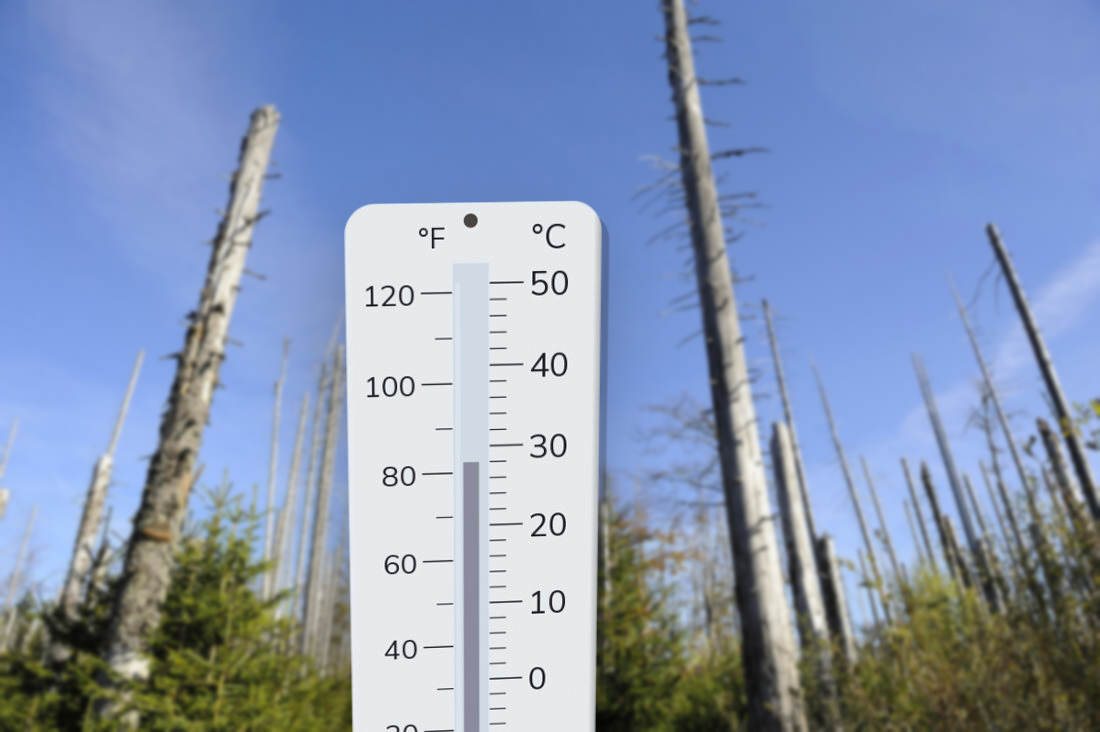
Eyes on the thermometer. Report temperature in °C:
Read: 28 °C
